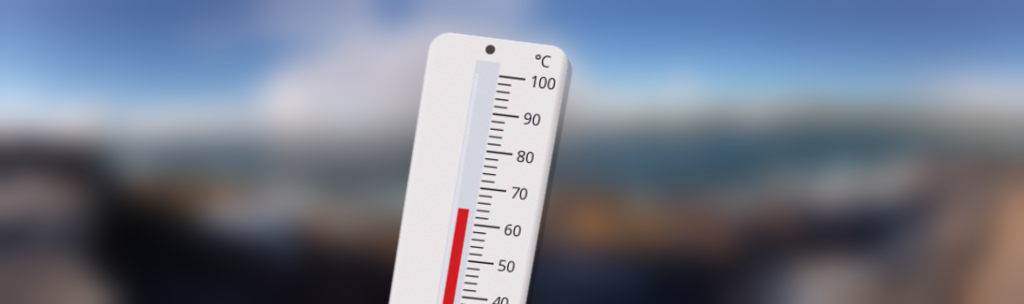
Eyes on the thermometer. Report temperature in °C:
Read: 64 °C
